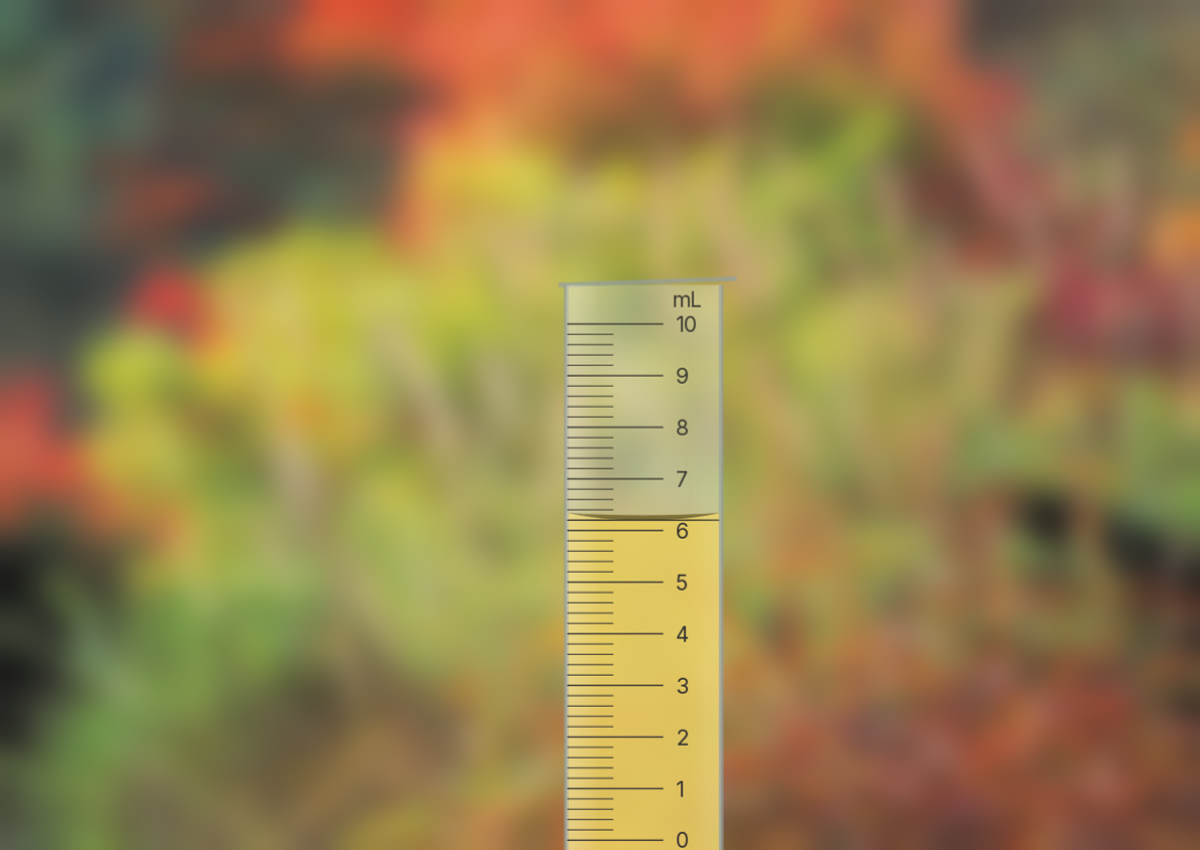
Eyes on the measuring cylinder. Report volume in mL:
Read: 6.2 mL
